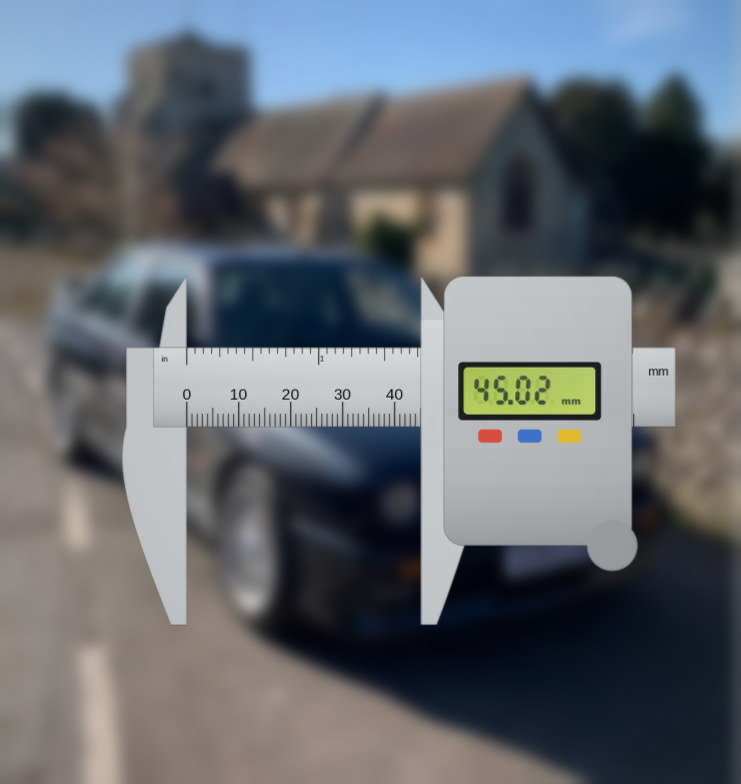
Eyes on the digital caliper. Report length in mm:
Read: 45.02 mm
